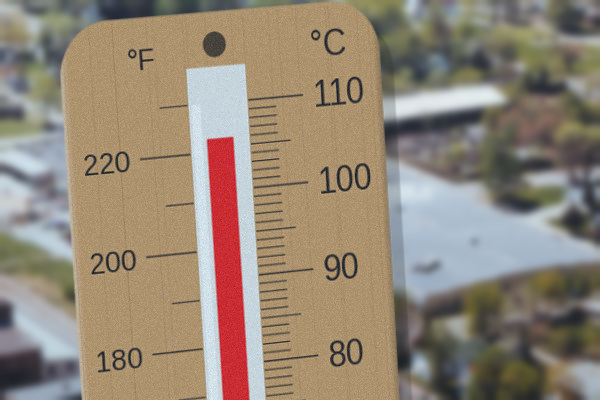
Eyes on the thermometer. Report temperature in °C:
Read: 106 °C
